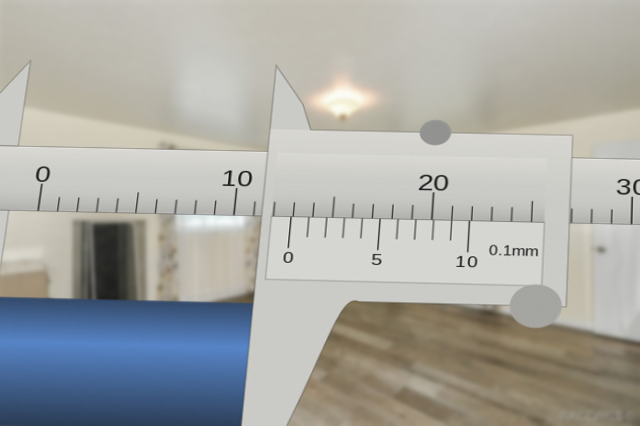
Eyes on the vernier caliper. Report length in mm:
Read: 12.9 mm
